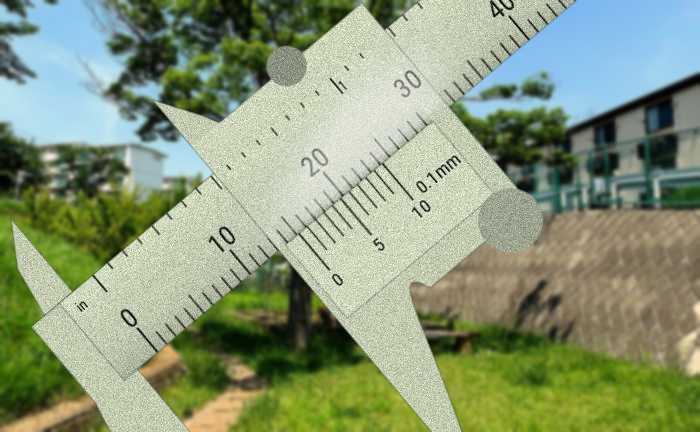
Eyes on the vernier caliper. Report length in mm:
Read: 15.2 mm
